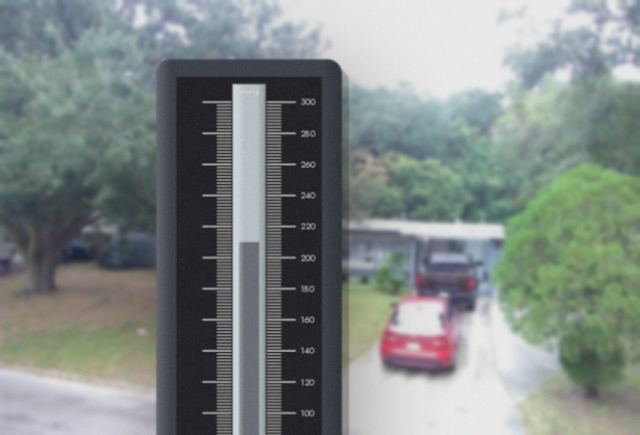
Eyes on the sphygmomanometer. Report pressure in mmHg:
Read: 210 mmHg
